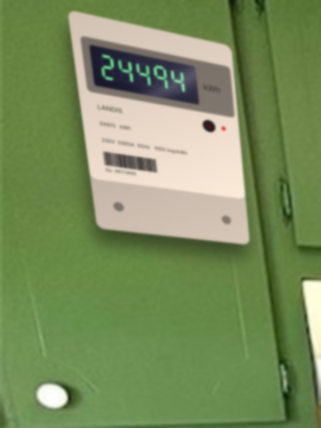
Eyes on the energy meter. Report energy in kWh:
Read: 24494 kWh
